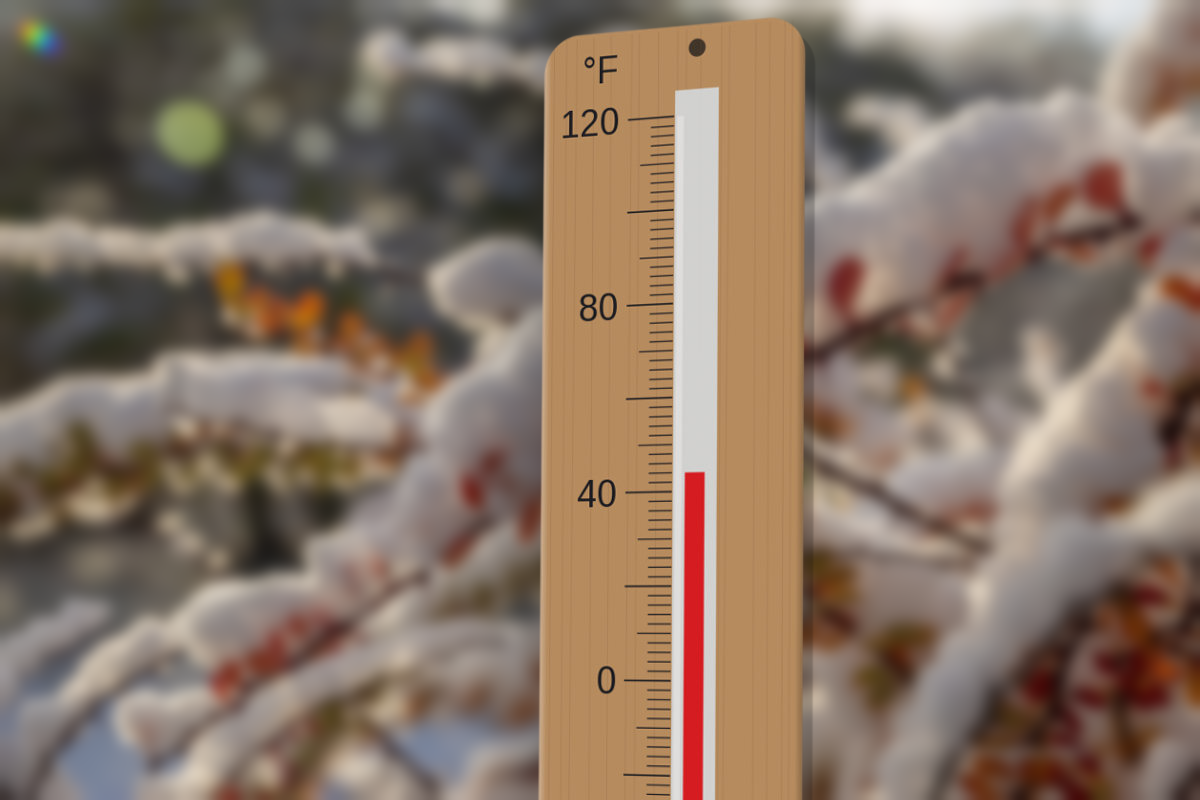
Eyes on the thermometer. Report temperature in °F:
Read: 44 °F
